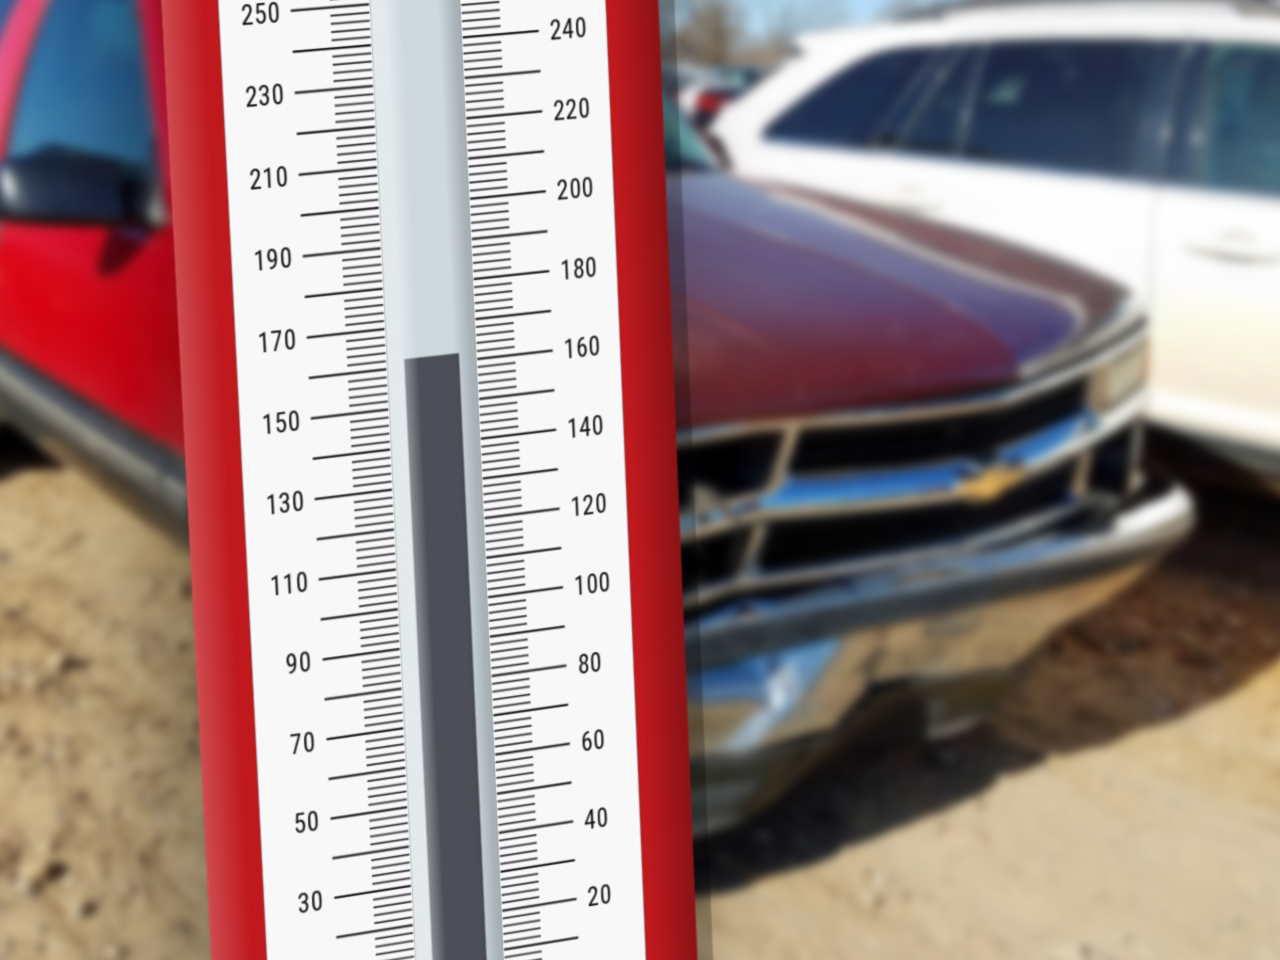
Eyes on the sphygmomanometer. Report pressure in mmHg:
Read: 162 mmHg
